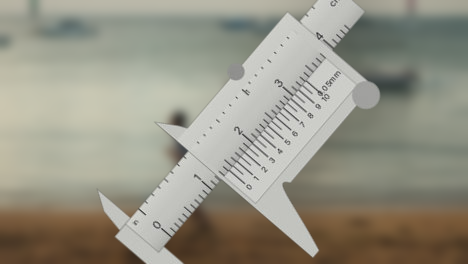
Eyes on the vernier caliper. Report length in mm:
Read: 14.2 mm
